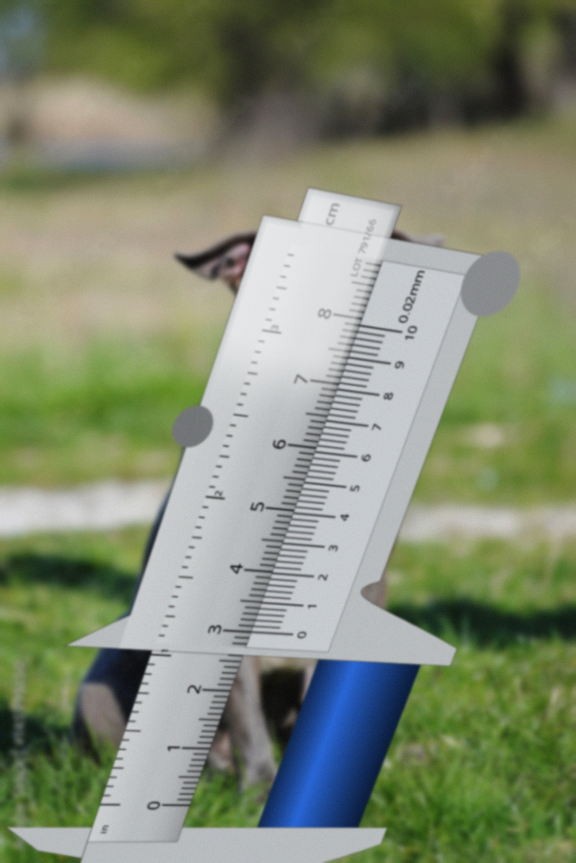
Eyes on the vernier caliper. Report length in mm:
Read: 30.0 mm
